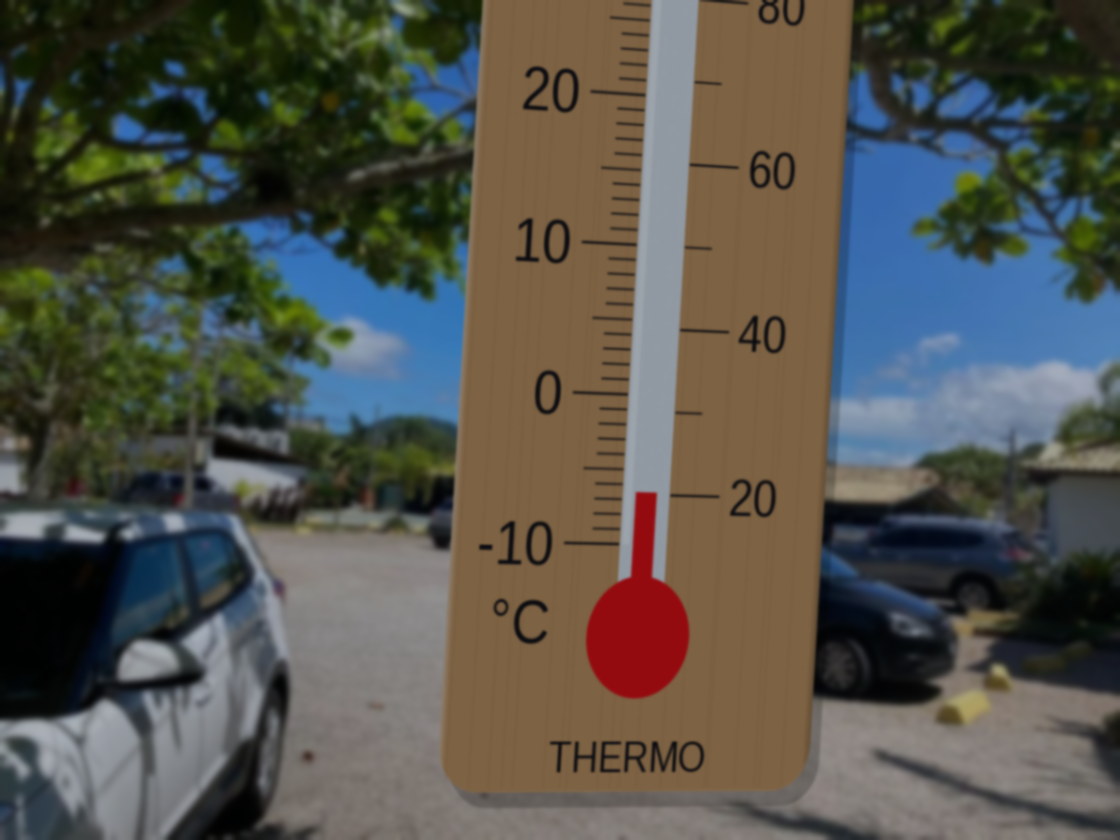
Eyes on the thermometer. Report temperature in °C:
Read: -6.5 °C
